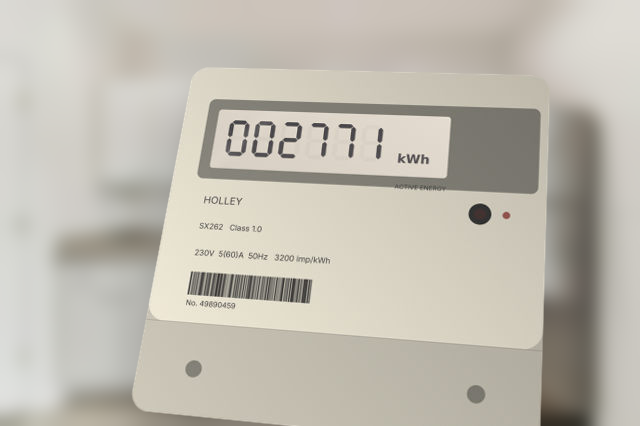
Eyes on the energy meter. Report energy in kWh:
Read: 2771 kWh
